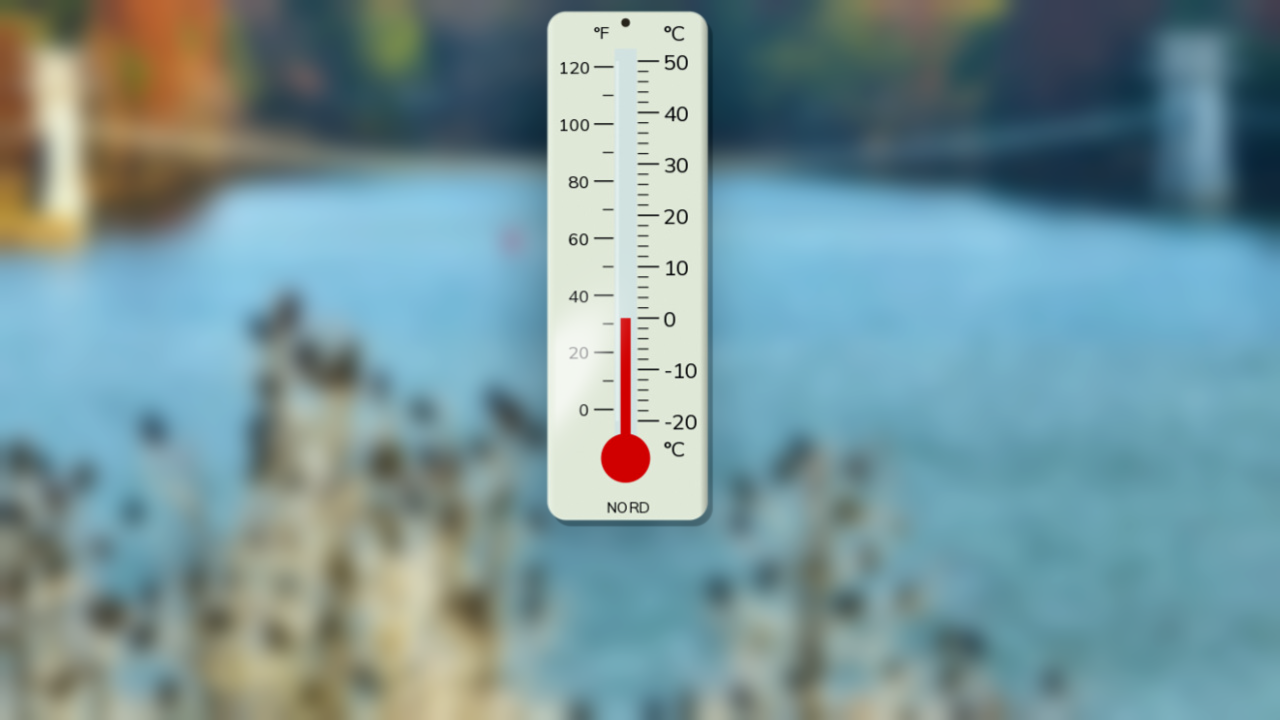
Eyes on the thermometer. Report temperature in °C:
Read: 0 °C
